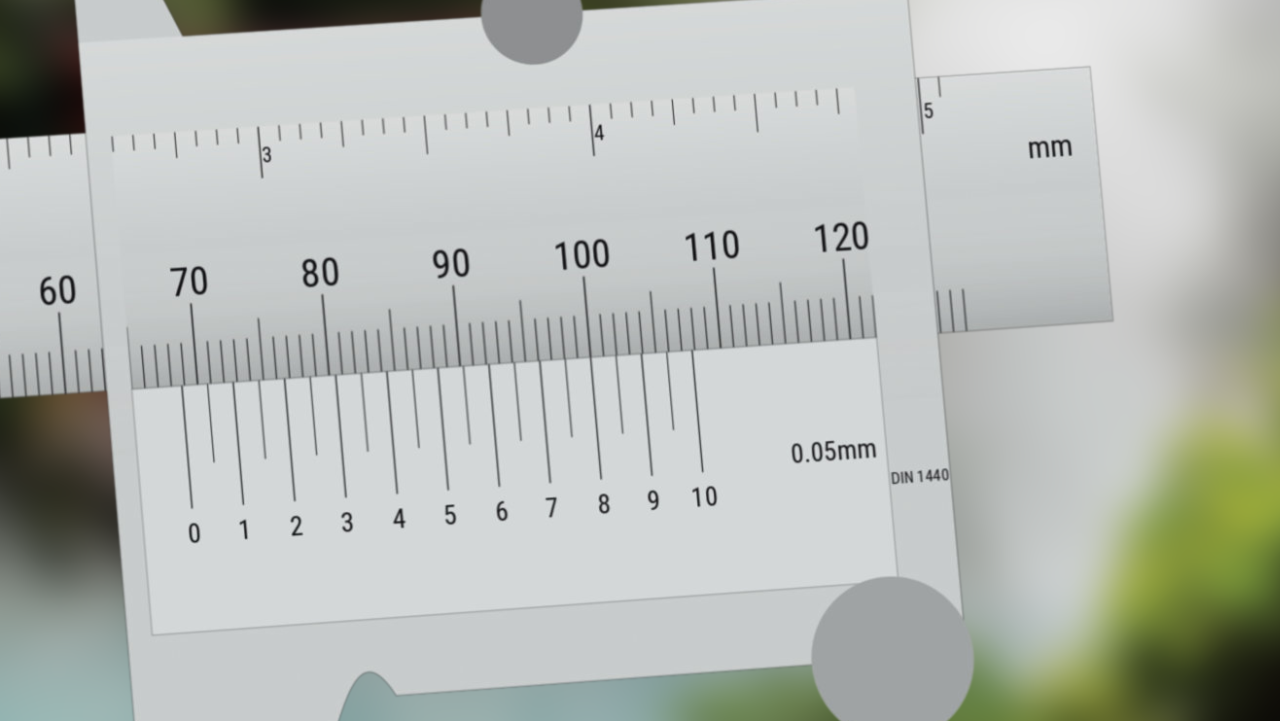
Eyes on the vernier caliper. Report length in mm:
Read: 68.8 mm
